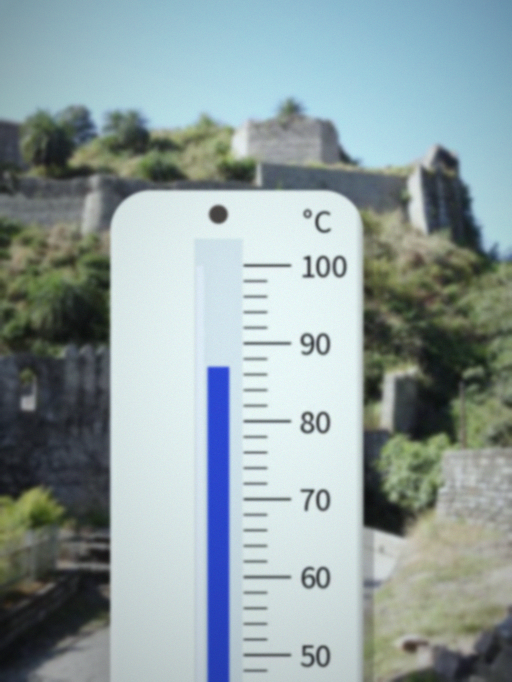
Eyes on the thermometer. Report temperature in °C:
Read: 87 °C
